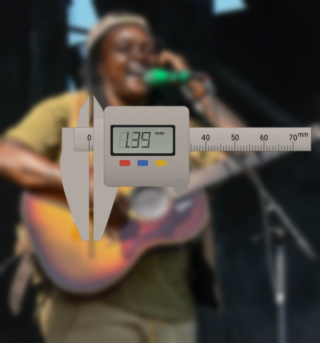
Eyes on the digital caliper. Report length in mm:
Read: 1.39 mm
